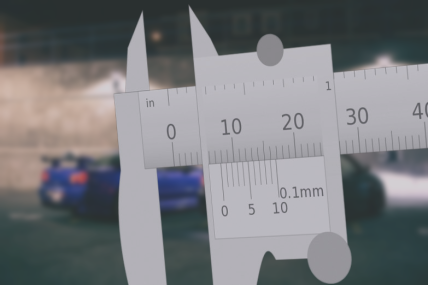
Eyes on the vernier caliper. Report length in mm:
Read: 7.8 mm
